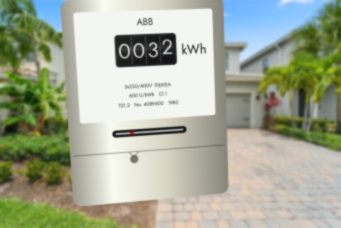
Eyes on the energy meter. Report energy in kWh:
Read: 32 kWh
